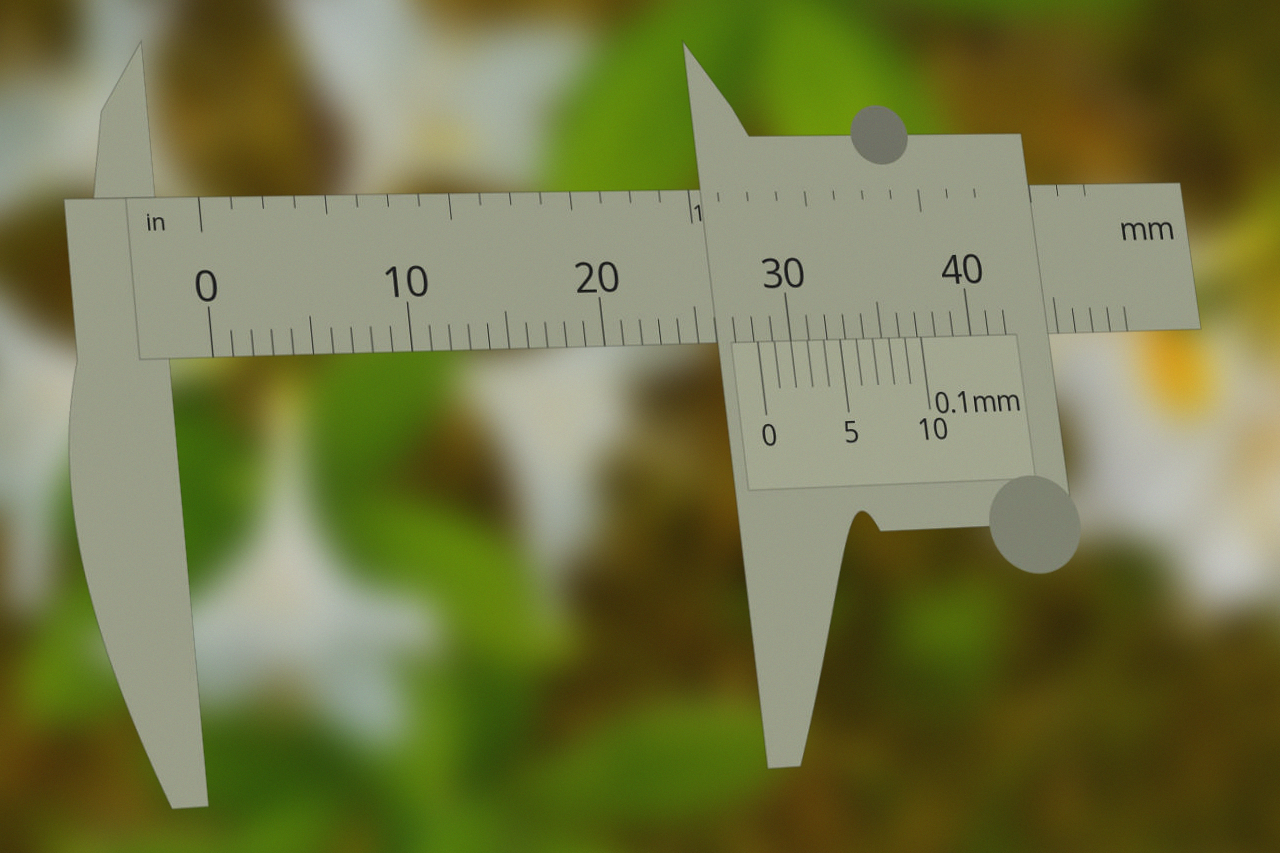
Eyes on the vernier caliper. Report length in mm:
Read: 28.2 mm
